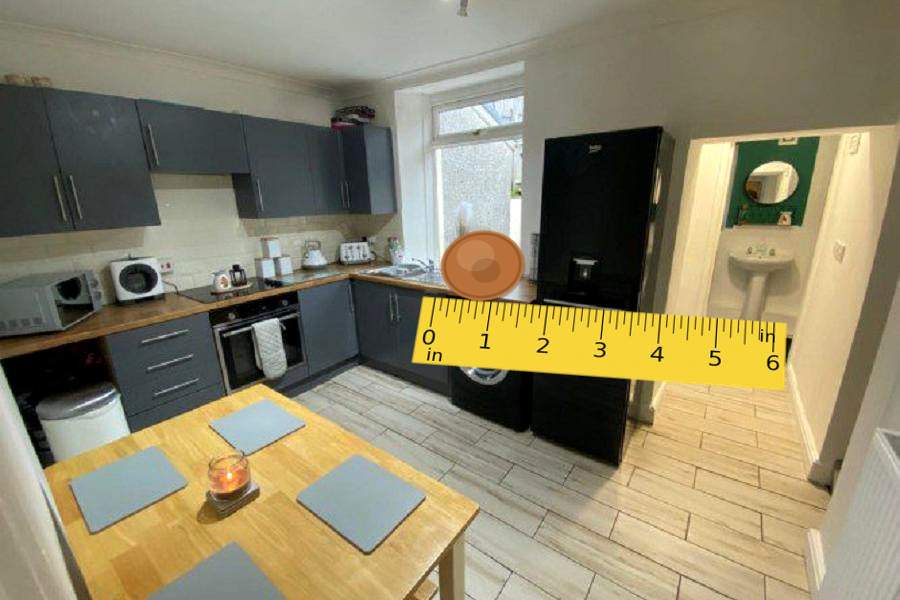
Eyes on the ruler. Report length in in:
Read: 1.5 in
